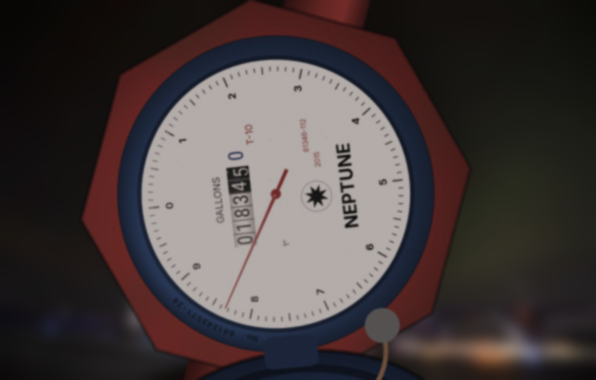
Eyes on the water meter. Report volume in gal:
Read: 183448.3 gal
